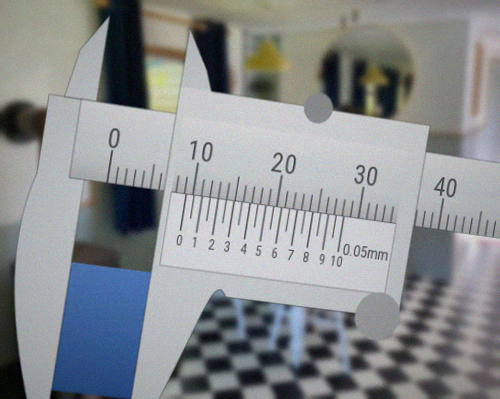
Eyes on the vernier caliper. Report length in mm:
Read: 9.2 mm
